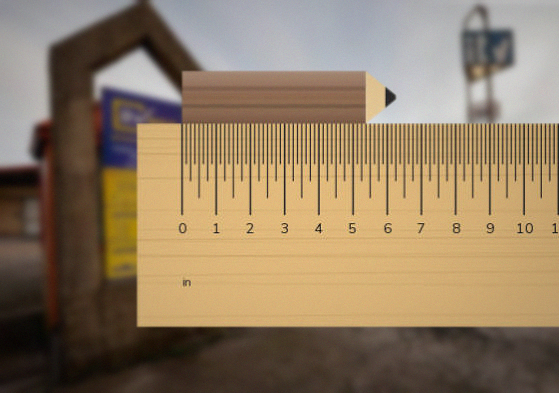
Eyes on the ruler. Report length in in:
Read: 6.25 in
